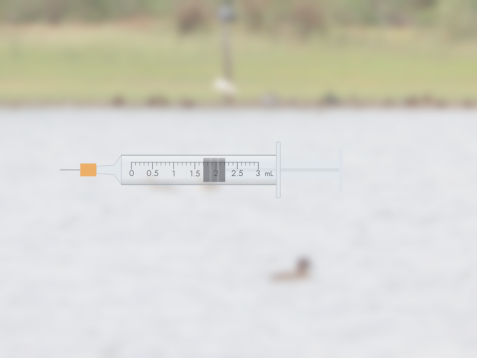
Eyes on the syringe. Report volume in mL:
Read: 1.7 mL
